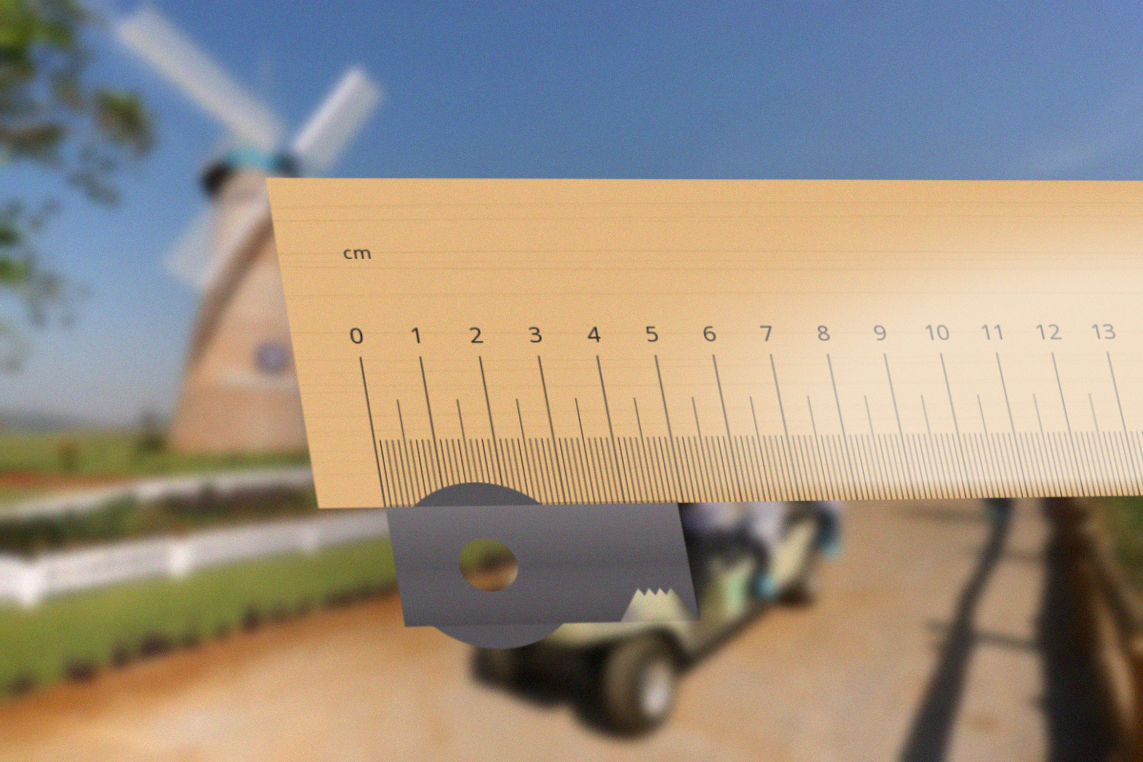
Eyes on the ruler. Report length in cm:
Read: 4.9 cm
